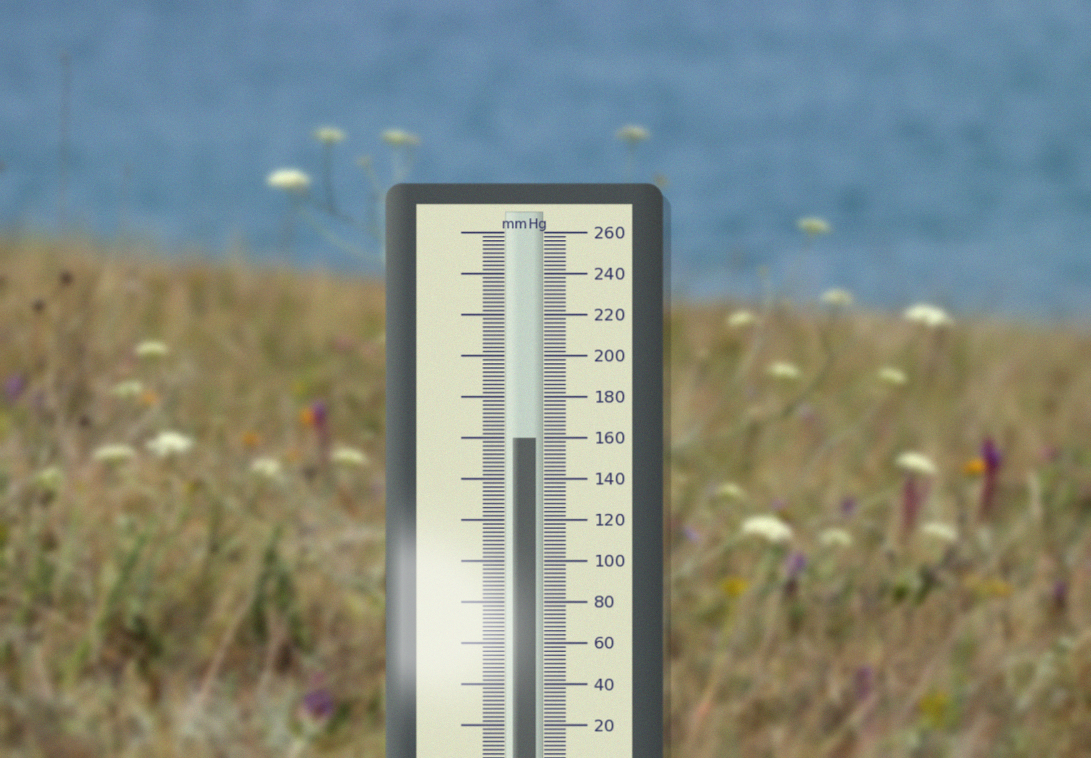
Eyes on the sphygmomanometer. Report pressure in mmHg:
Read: 160 mmHg
